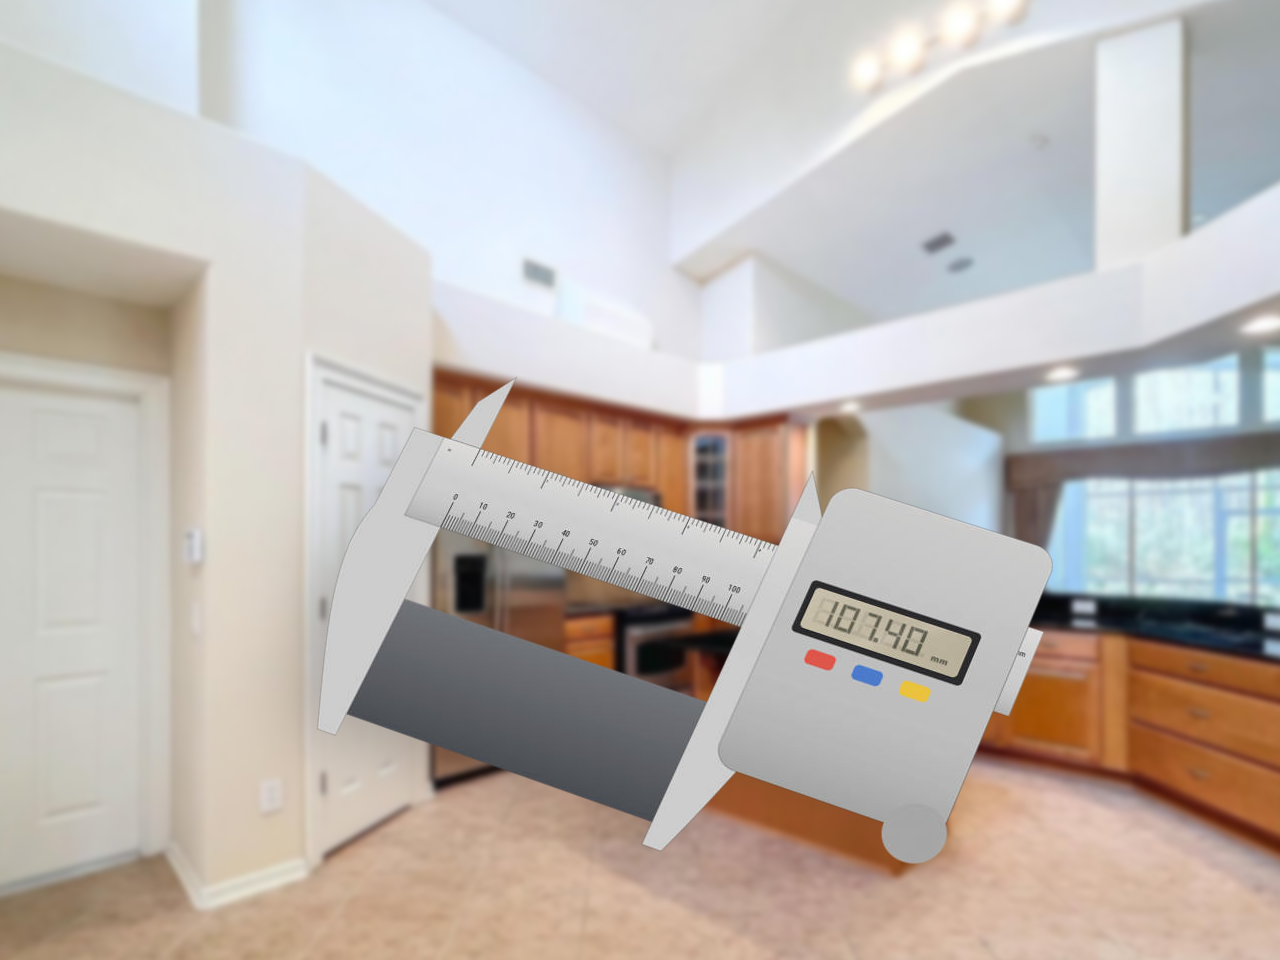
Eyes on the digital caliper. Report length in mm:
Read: 107.40 mm
